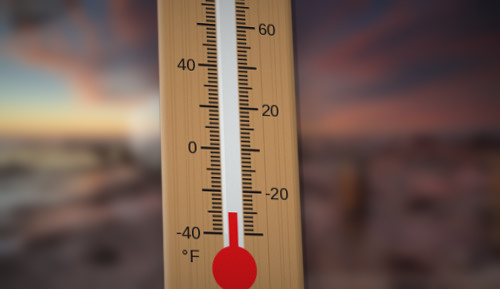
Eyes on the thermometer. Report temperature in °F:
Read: -30 °F
